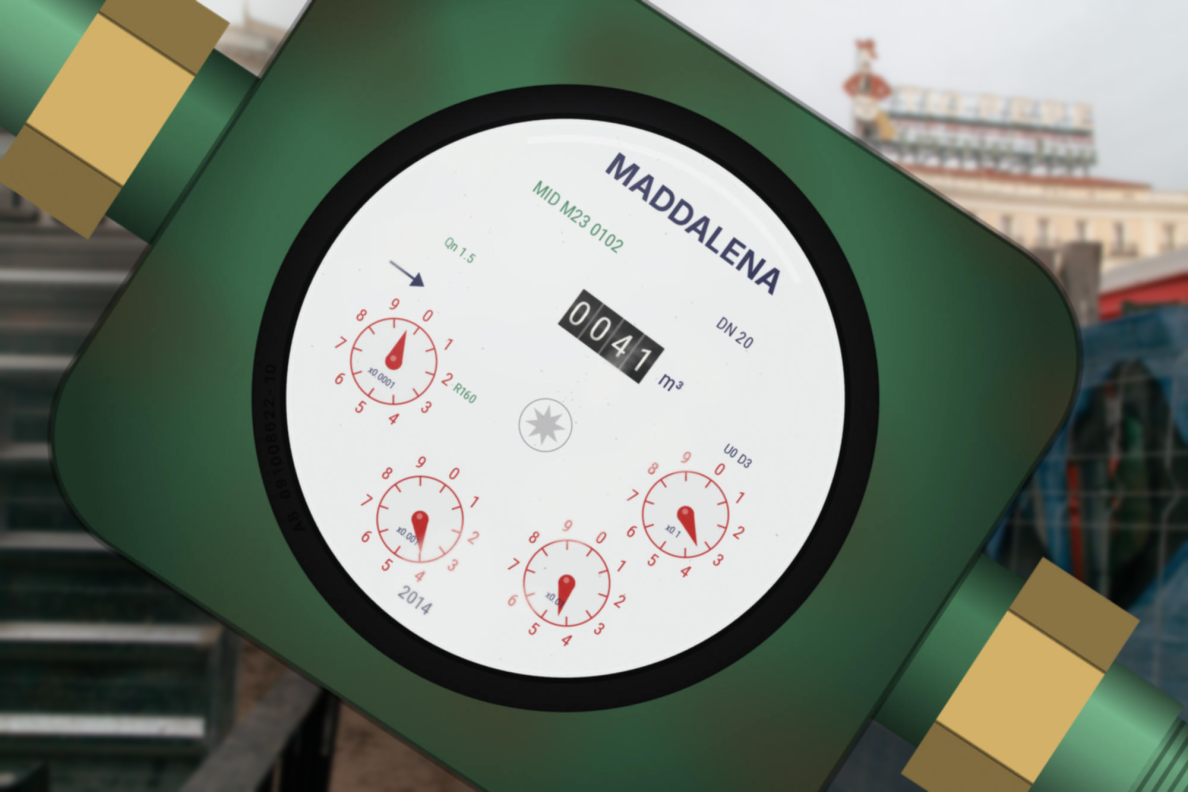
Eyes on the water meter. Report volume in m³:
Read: 41.3439 m³
